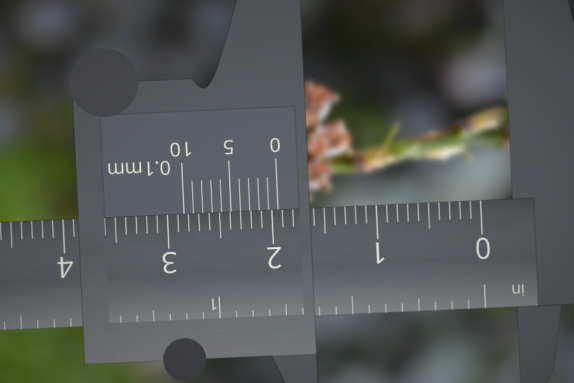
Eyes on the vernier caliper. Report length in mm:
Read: 19.4 mm
